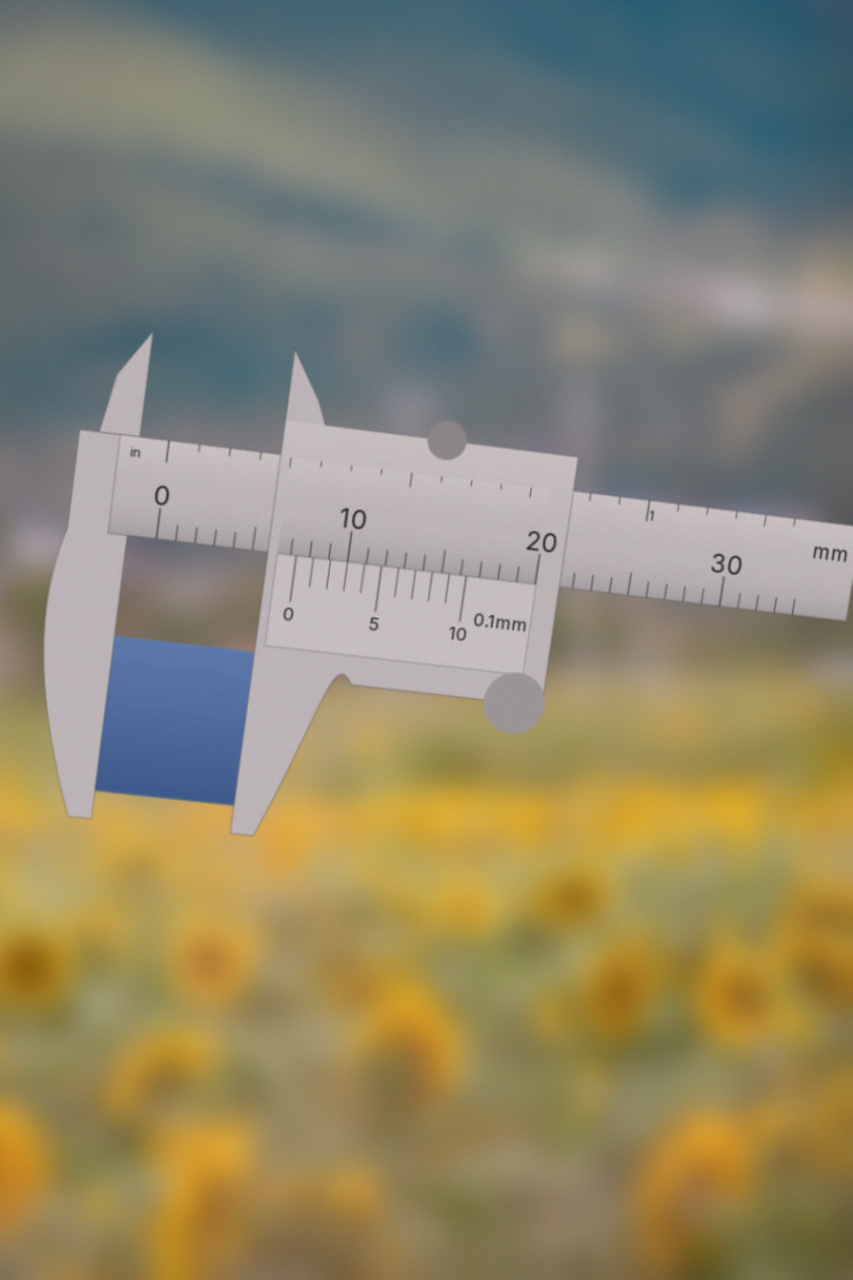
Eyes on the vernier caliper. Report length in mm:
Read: 7.3 mm
